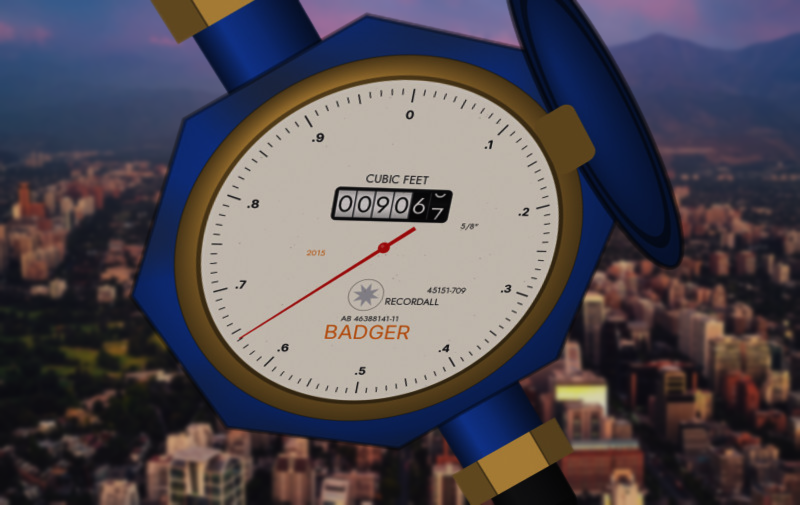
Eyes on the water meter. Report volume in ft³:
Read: 9066.64 ft³
